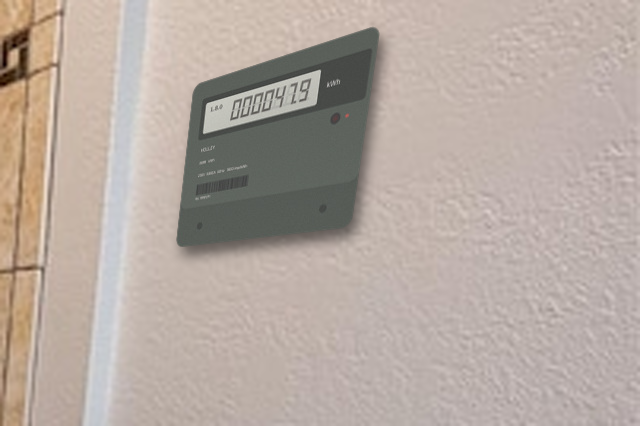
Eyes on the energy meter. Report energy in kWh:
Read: 47.9 kWh
